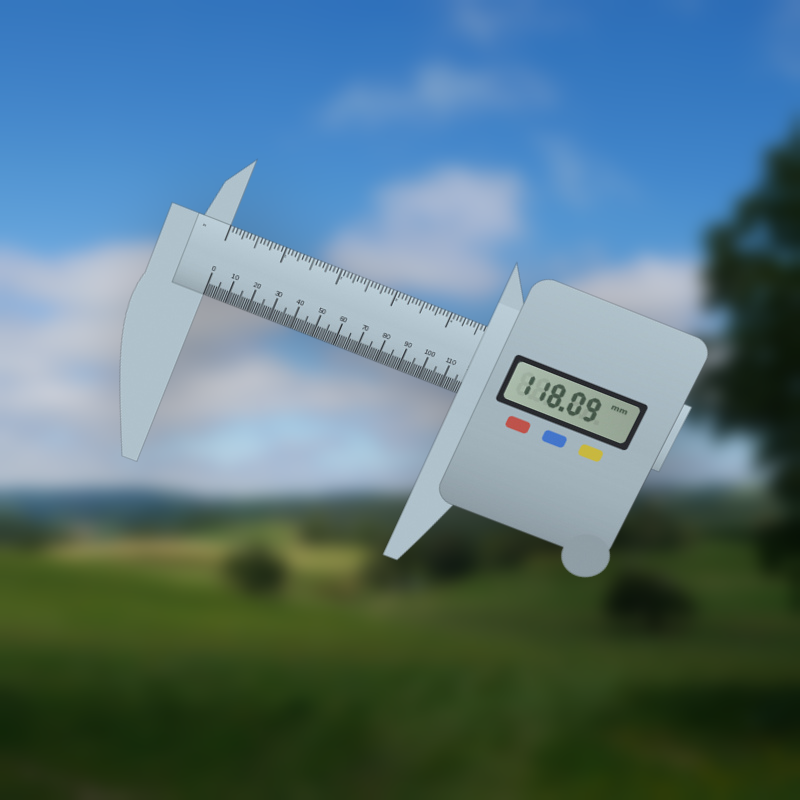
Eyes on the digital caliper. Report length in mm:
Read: 118.09 mm
